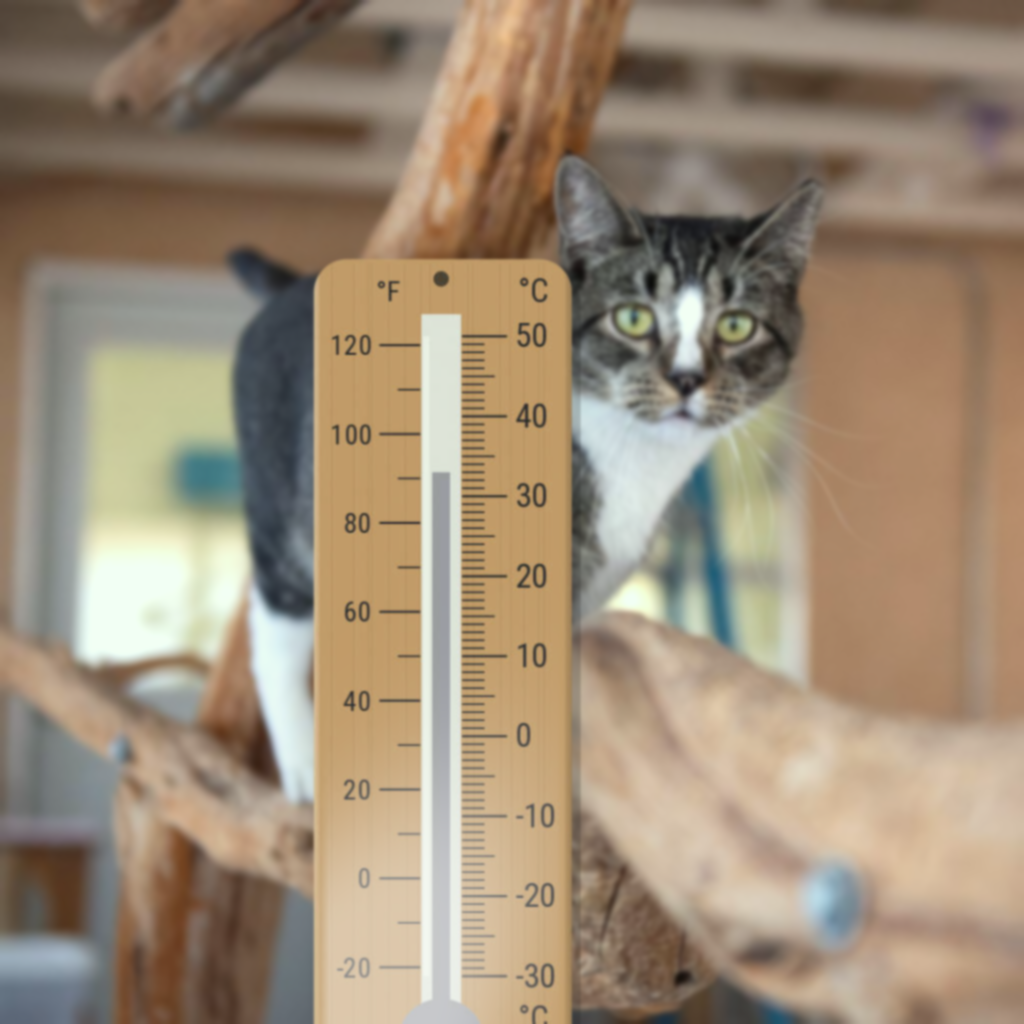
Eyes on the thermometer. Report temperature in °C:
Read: 33 °C
